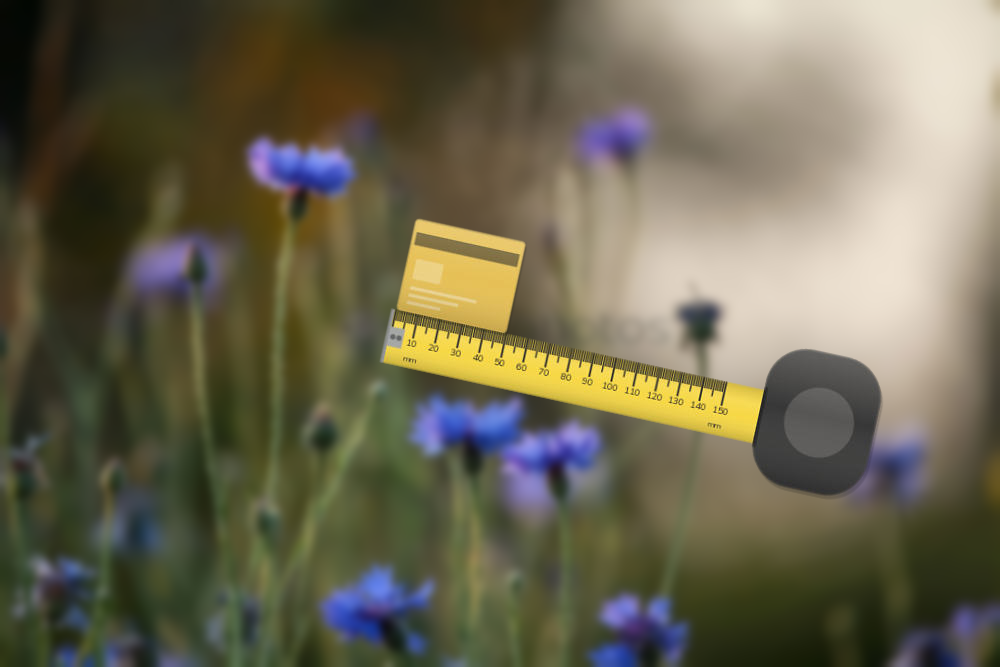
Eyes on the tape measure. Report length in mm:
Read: 50 mm
